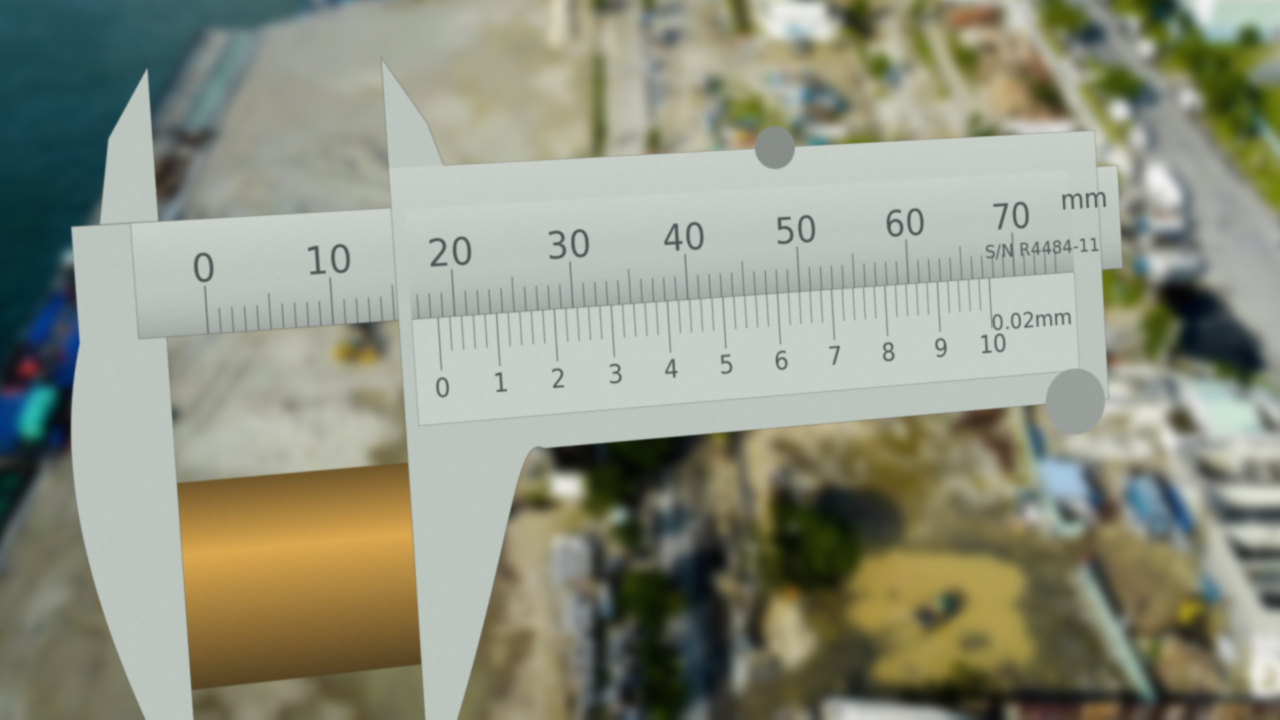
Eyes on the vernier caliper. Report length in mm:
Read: 18.6 mm
